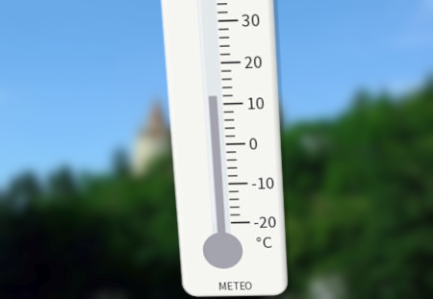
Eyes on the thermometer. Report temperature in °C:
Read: 12 °C
